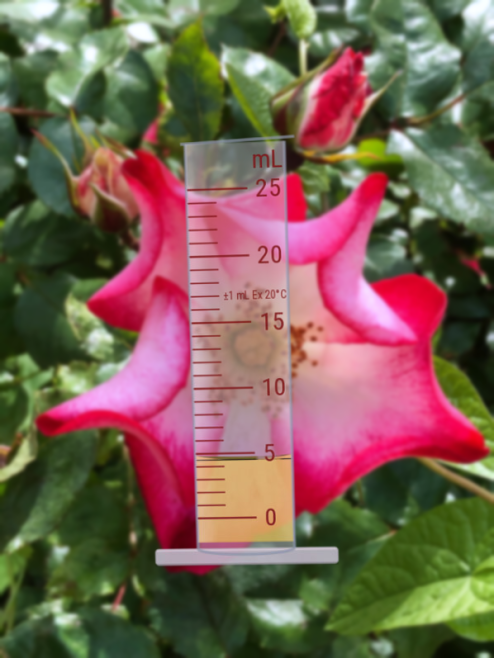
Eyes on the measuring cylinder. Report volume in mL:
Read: 4.5 mL
